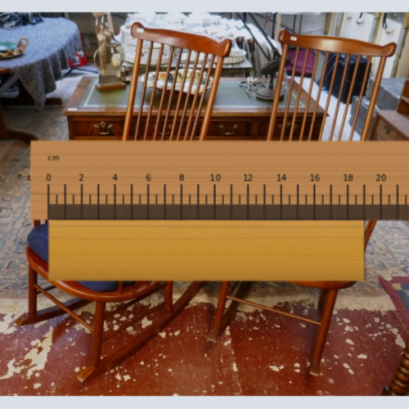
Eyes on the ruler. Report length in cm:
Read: 19 cm
